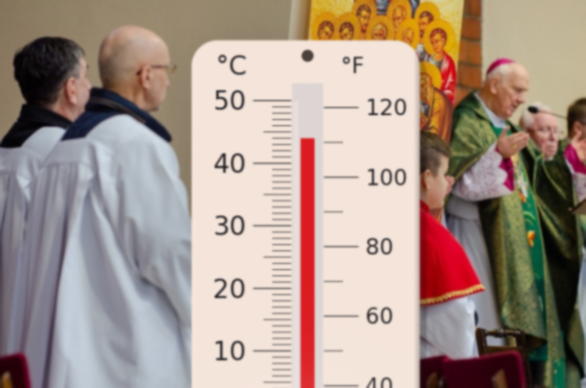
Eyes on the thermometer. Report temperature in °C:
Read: 44 °C
